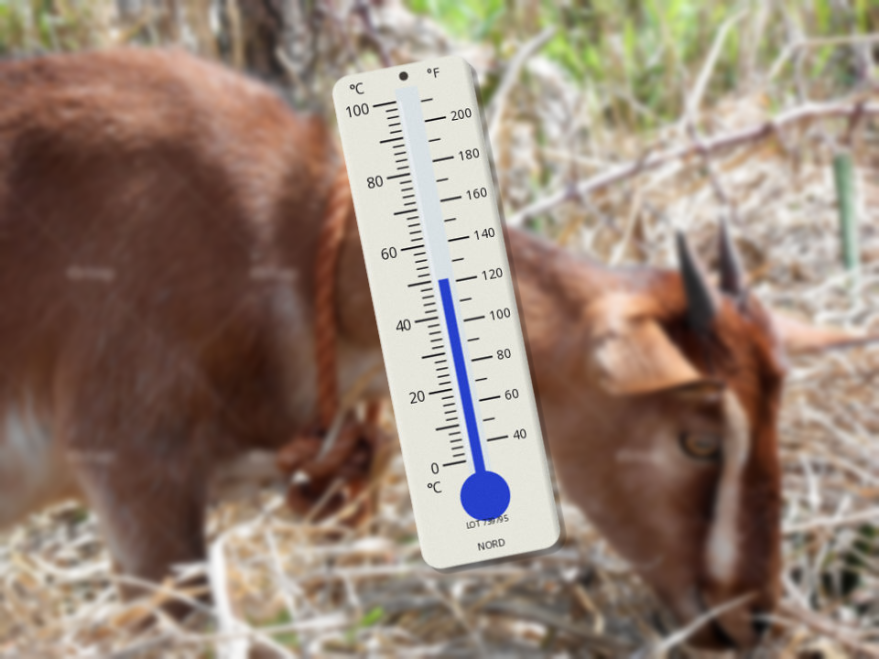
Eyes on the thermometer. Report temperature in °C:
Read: 50 °C
